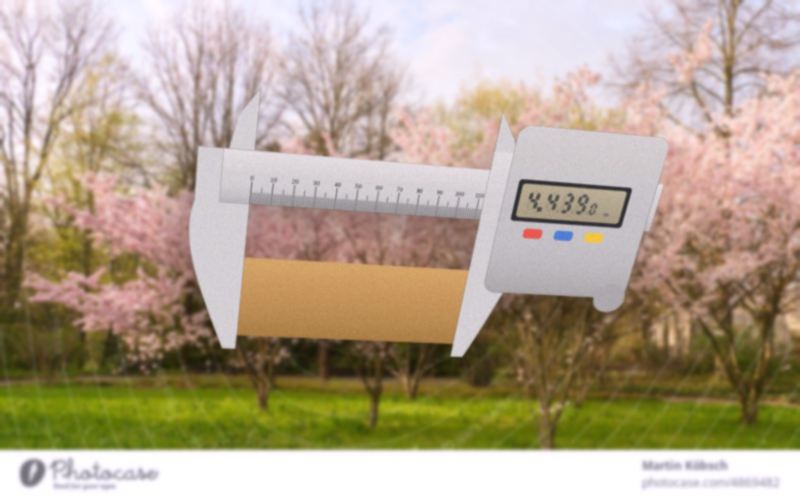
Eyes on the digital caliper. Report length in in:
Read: 4.4390 in
